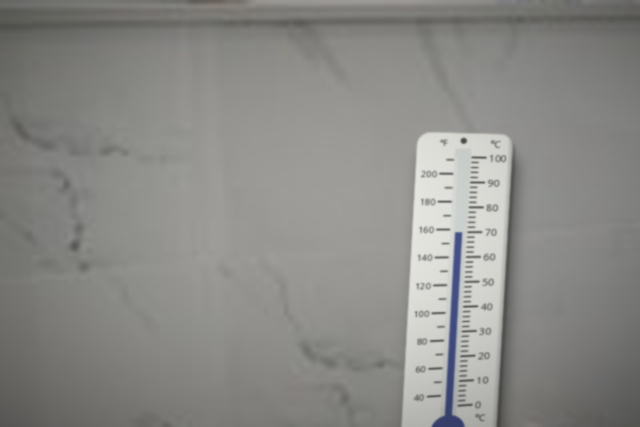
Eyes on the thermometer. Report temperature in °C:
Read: 70 °C
